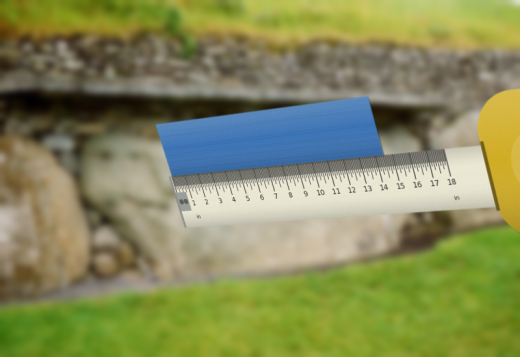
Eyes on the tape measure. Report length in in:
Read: 14.5 in
